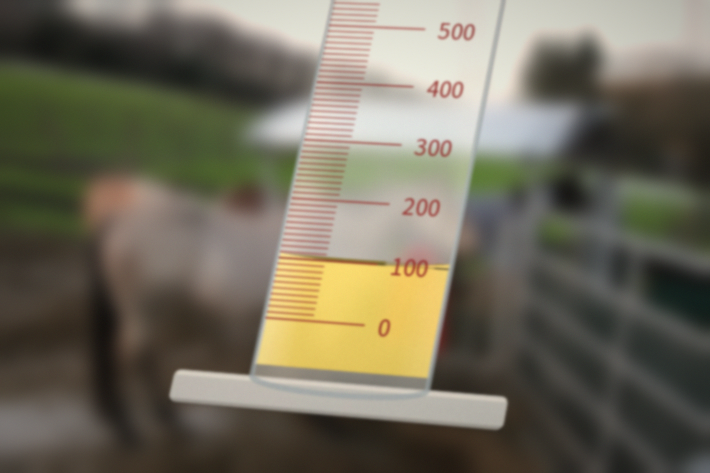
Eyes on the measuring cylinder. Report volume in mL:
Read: 100 mL
